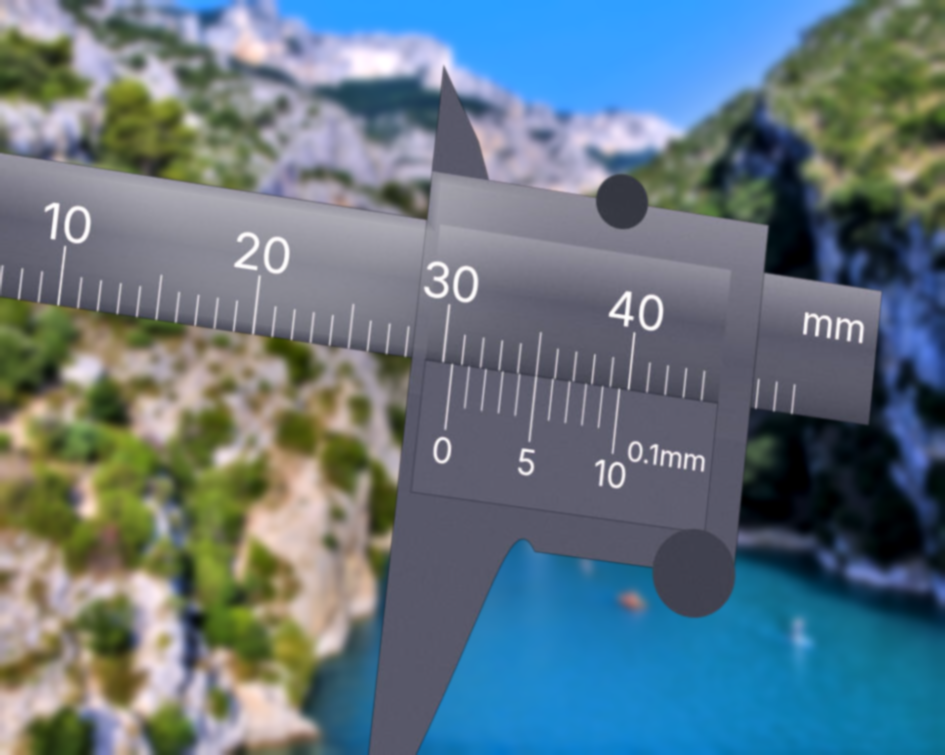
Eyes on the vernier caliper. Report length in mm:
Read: 30.5 mm
